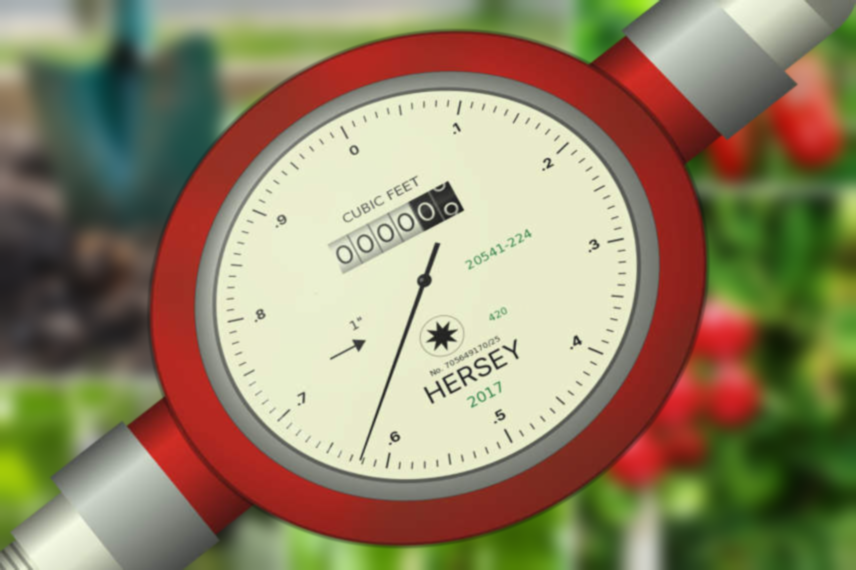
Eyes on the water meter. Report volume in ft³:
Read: 8.62 ft³
